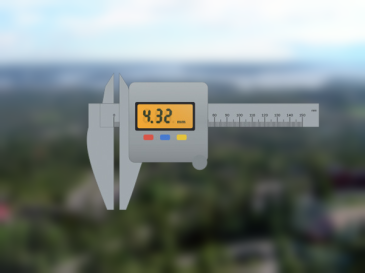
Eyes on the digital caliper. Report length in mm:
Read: 4.32 mm
